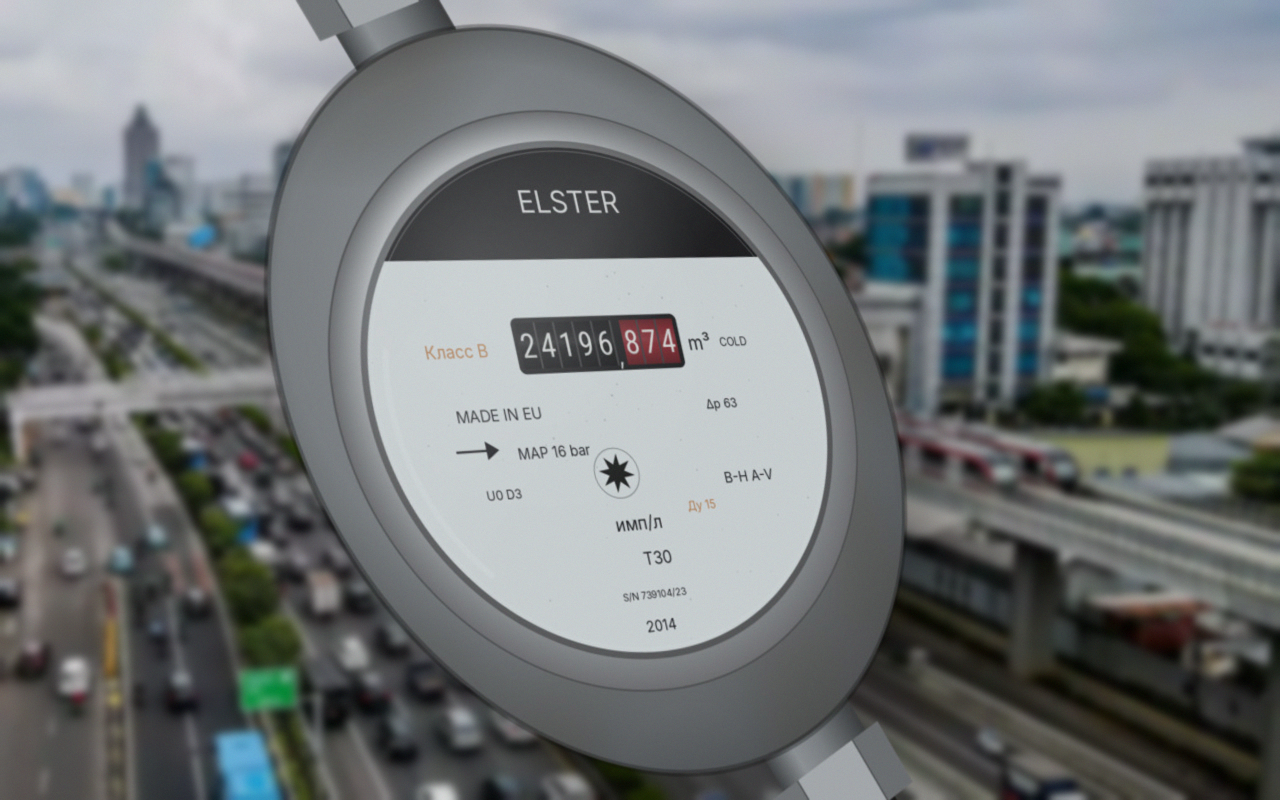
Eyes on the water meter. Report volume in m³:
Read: 24196.874 m³
